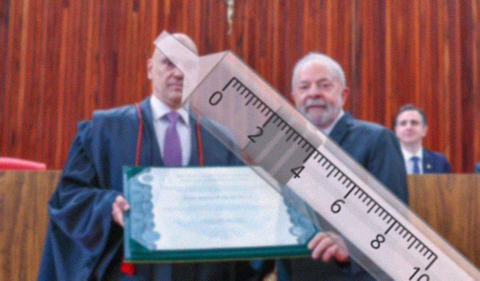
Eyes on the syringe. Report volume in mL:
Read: 2 mL
